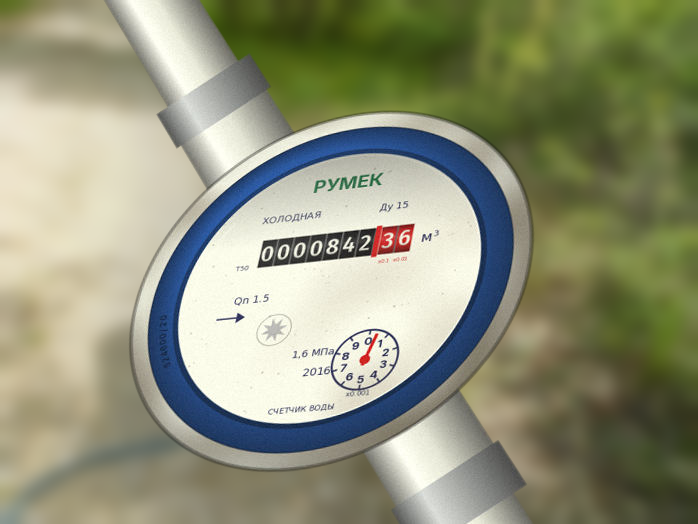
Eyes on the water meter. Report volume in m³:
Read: 842.360 m³
